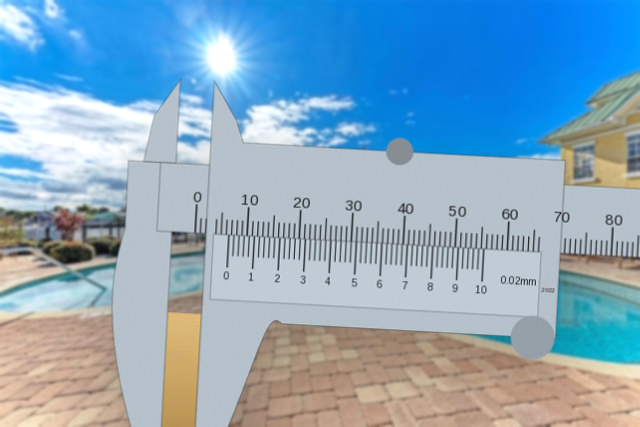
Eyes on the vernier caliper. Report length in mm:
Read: 6.5 mm
